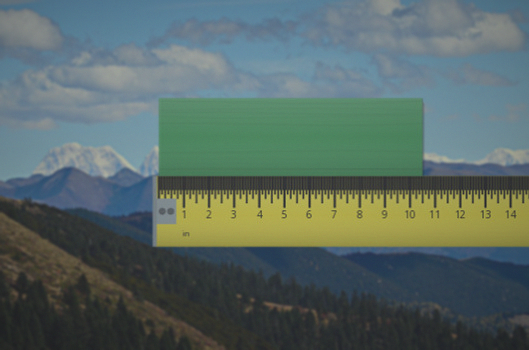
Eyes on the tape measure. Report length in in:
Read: 10.5 in
